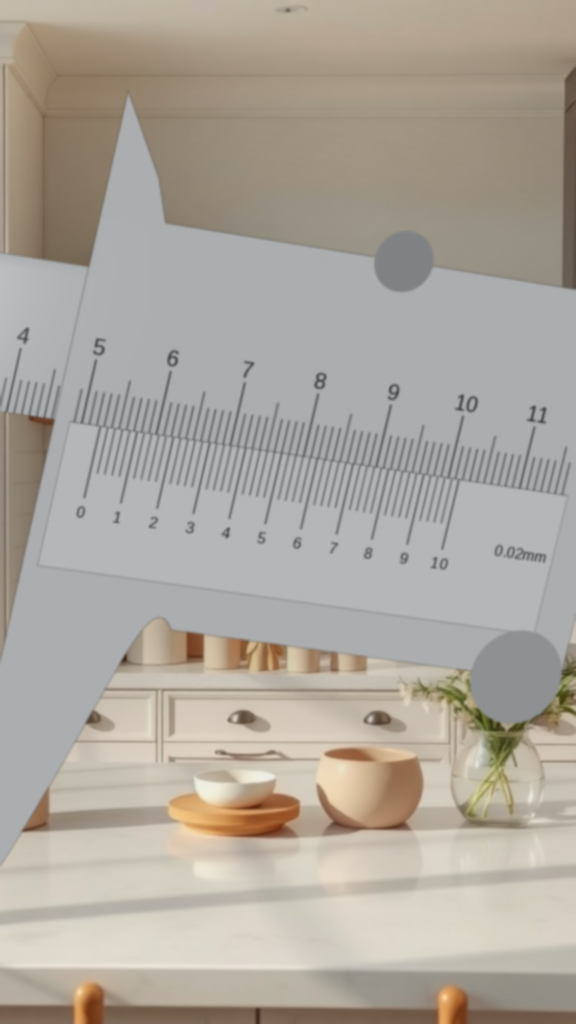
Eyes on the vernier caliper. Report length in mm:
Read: 52.5 mm
